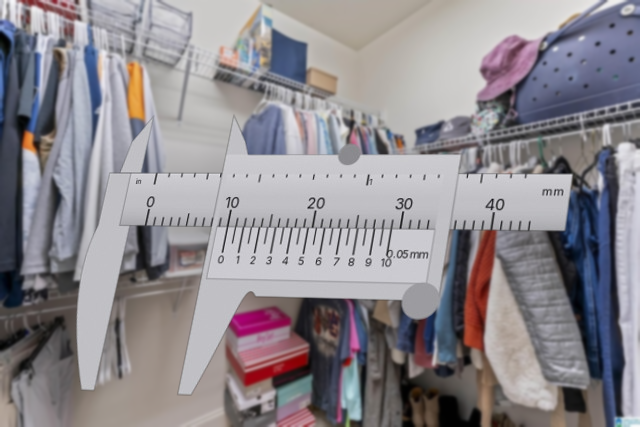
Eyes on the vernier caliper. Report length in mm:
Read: 10.0 mm
